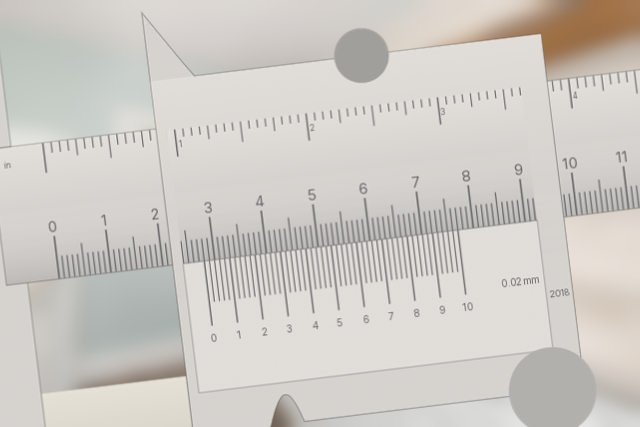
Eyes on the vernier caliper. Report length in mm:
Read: 28.0 mm
